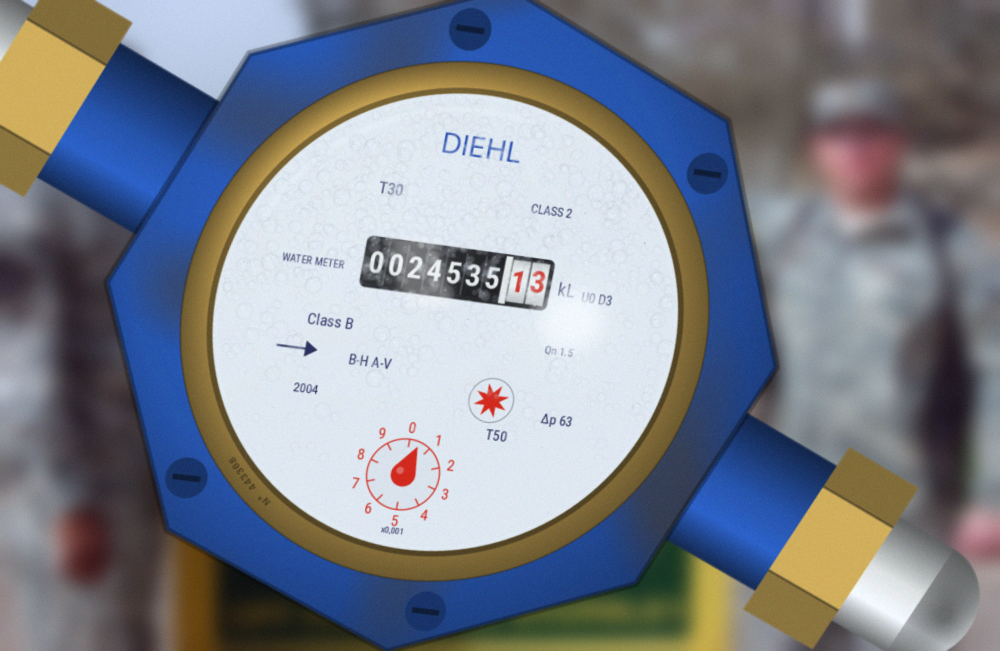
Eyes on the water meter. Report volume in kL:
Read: 24535.130 kL
